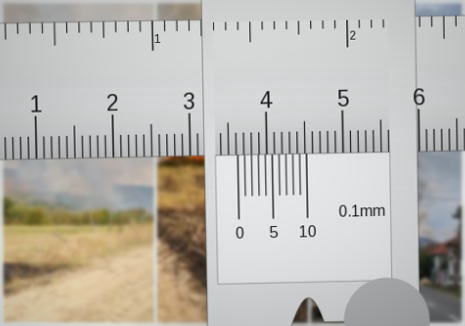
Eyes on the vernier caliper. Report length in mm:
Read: 36.2 mm
